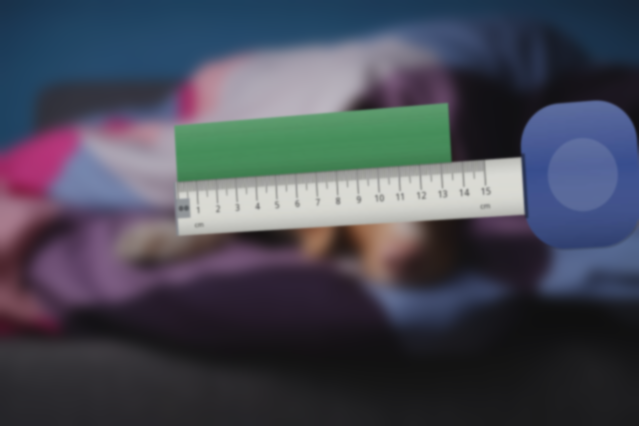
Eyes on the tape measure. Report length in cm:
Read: 13.5 cm
